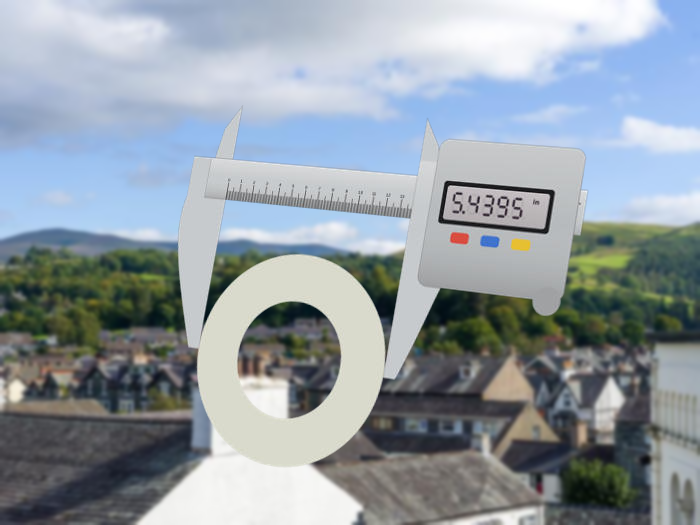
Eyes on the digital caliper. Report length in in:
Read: 5.4395 in
